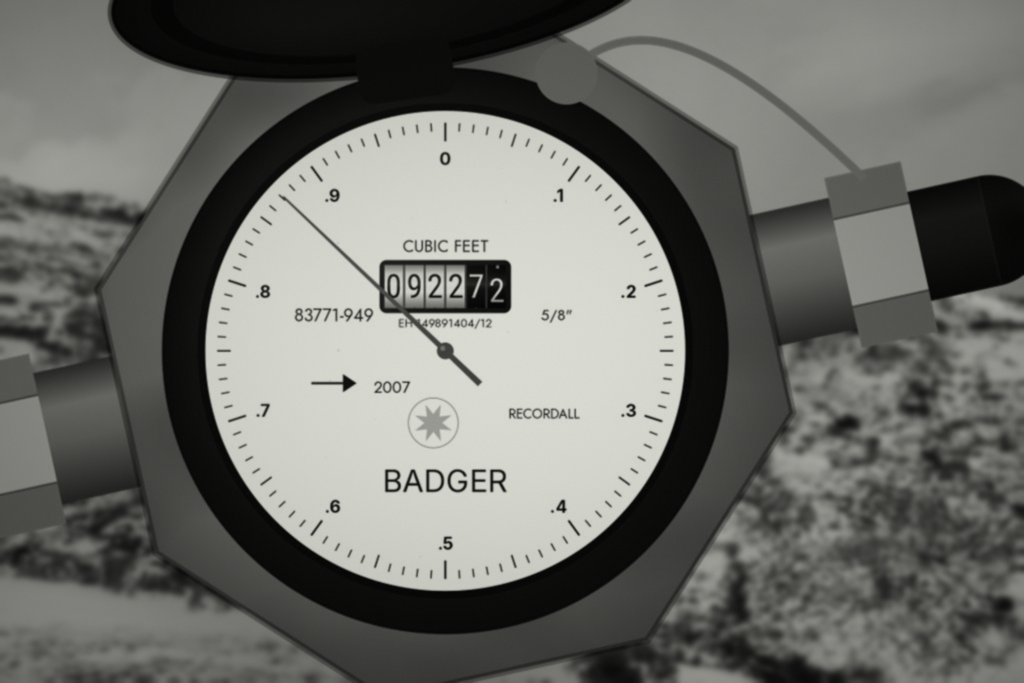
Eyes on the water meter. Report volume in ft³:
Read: 92271.87 ft³
